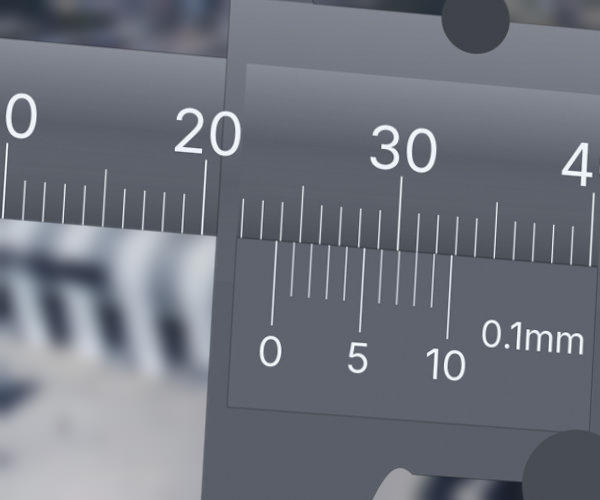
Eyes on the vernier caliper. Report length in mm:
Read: 23.8 mm
